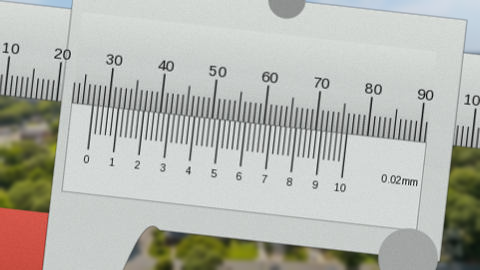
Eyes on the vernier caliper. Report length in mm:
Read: 27.0 mm
